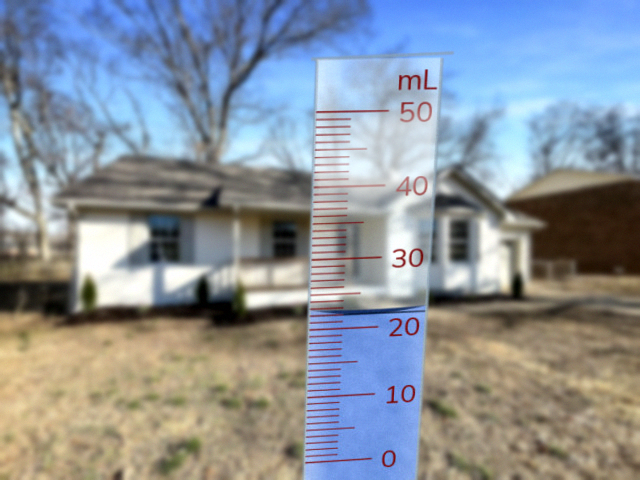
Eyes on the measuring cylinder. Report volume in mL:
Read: 22 mL
